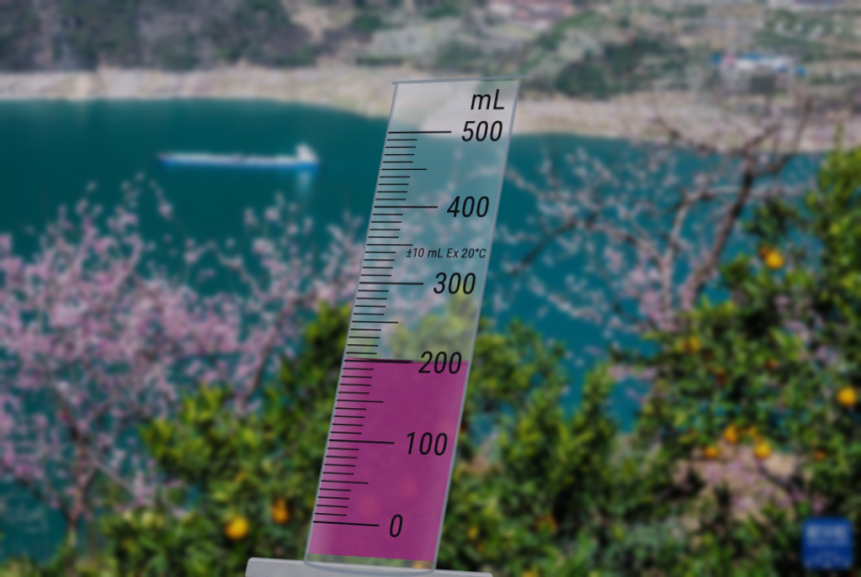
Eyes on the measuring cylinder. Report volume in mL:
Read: 200 mL
